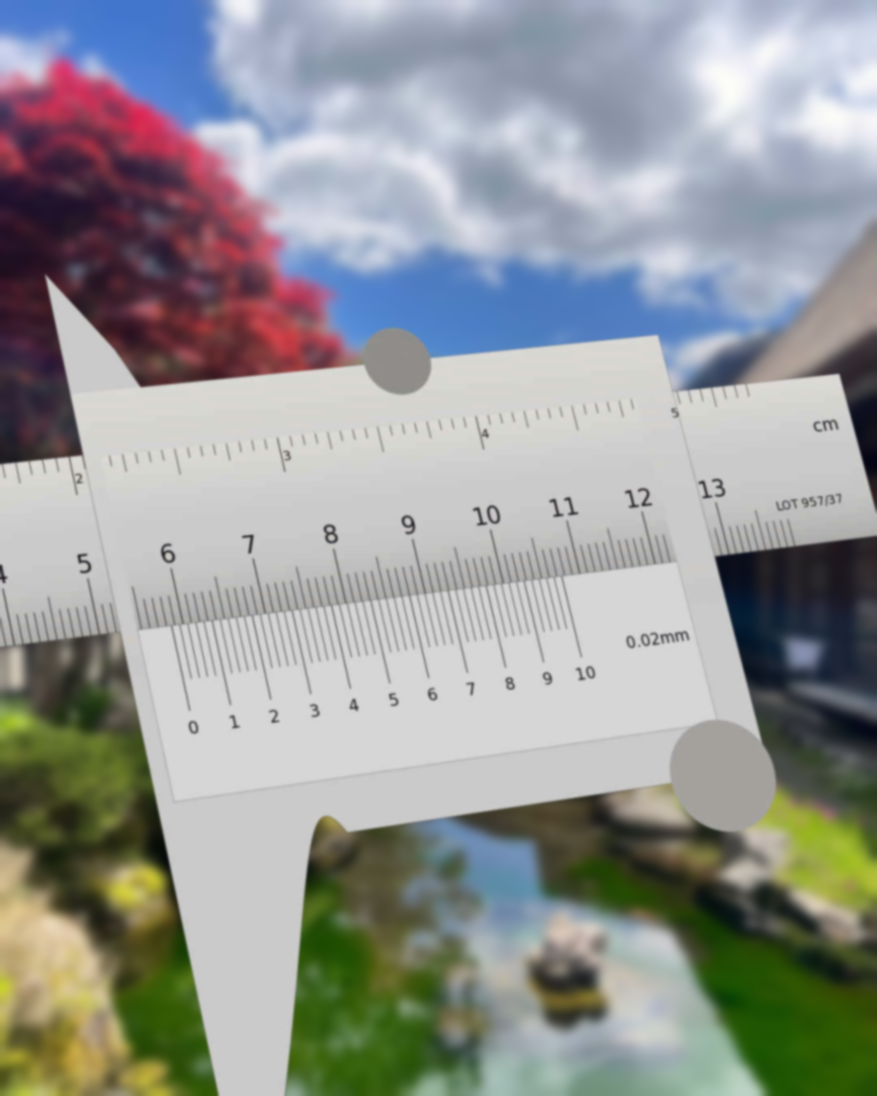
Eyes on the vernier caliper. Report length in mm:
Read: 58.6 mm
